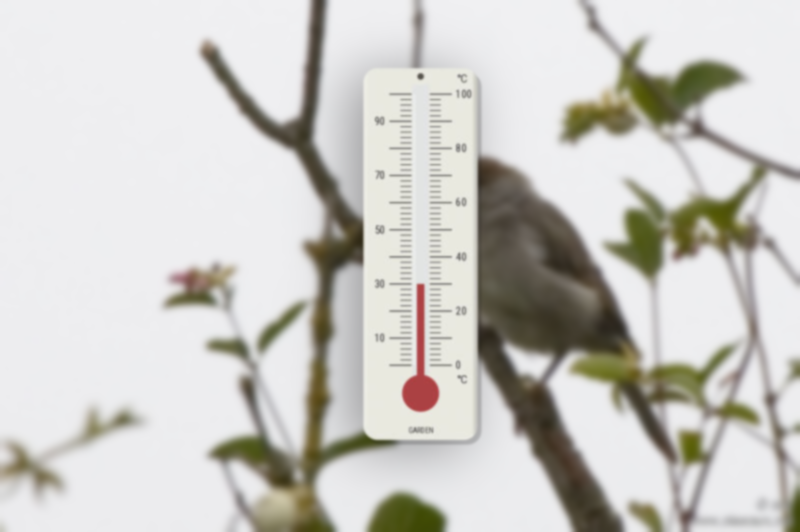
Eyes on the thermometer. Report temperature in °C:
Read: 30 °C
